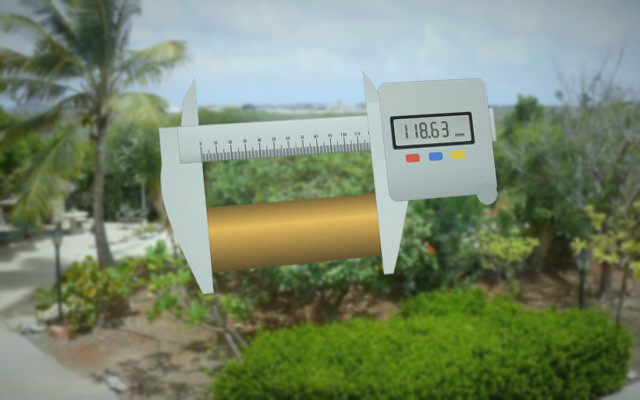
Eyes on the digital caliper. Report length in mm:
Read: 118.63 mm
